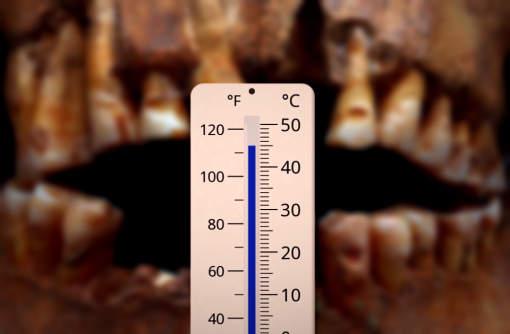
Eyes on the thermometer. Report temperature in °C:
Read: 45 °C
